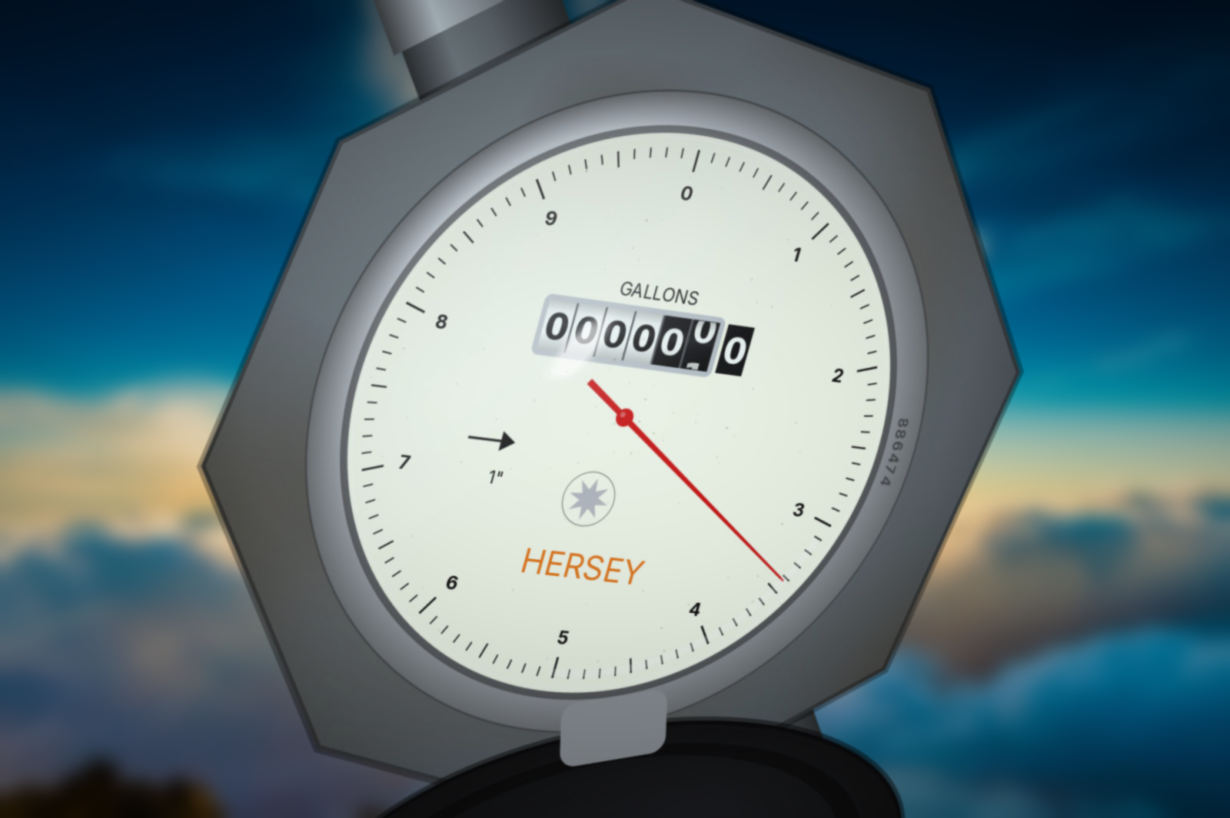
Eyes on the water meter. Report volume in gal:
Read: 3.4 gal
